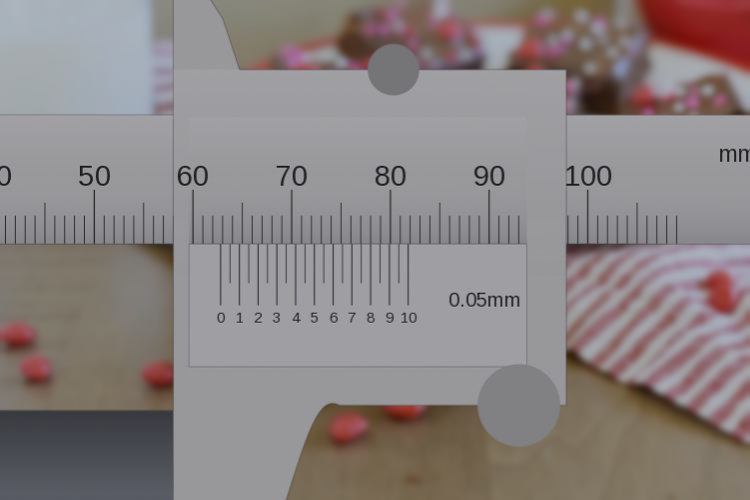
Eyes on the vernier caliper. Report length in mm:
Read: 62.8 mm
